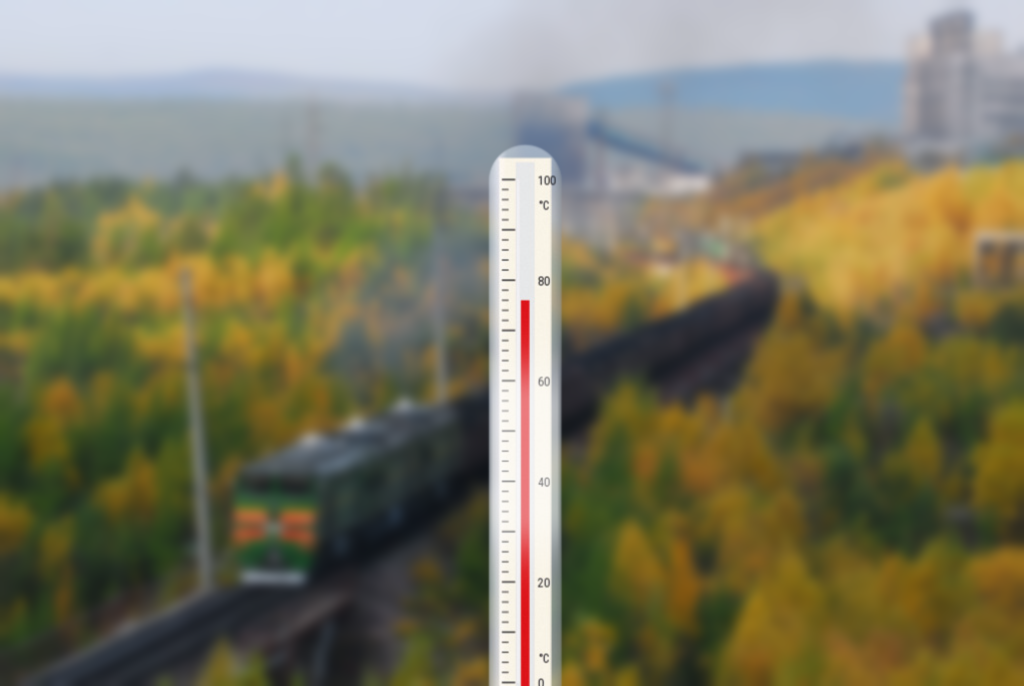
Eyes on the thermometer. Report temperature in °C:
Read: 76 °C
